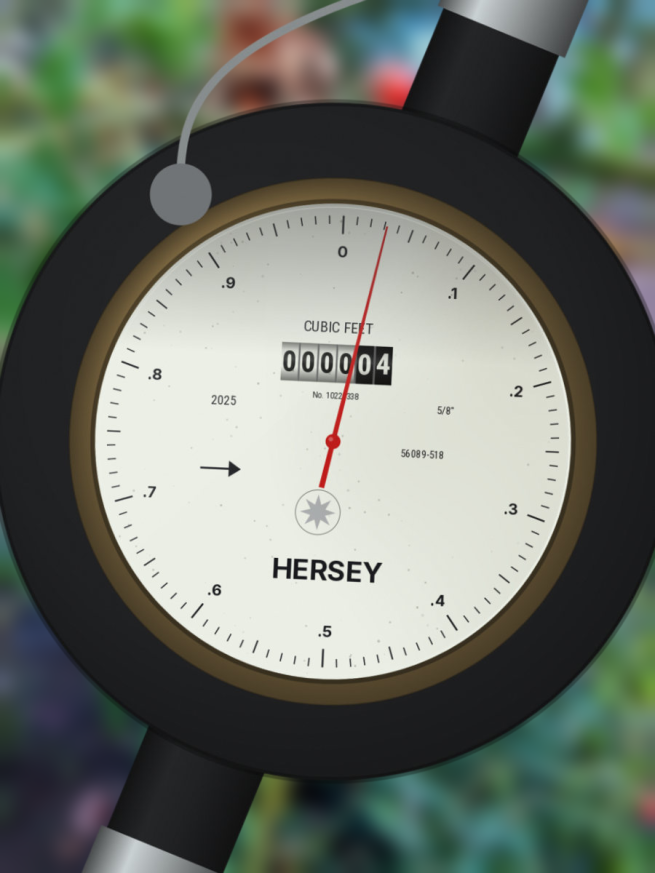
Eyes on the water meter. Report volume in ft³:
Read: 4.03 ft³
